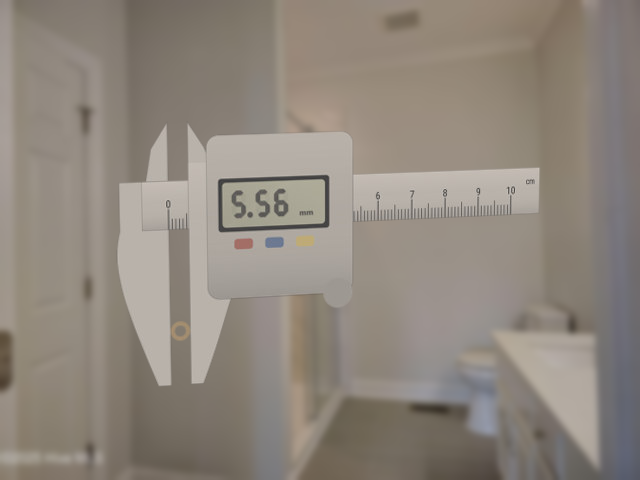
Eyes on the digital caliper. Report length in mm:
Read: 5.56 mm
